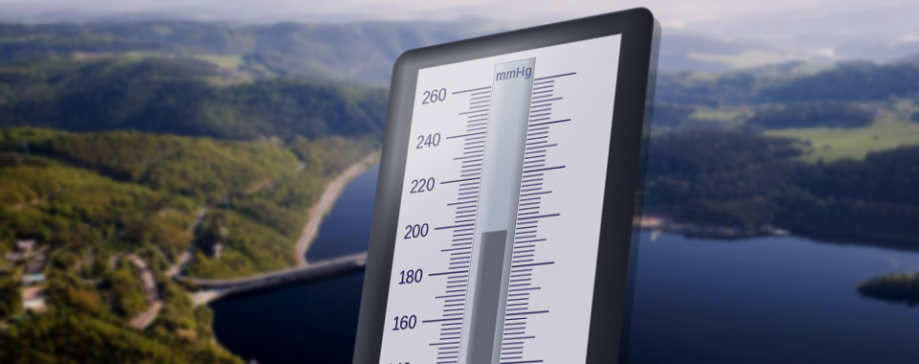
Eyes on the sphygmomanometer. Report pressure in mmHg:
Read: 196 mmHg
